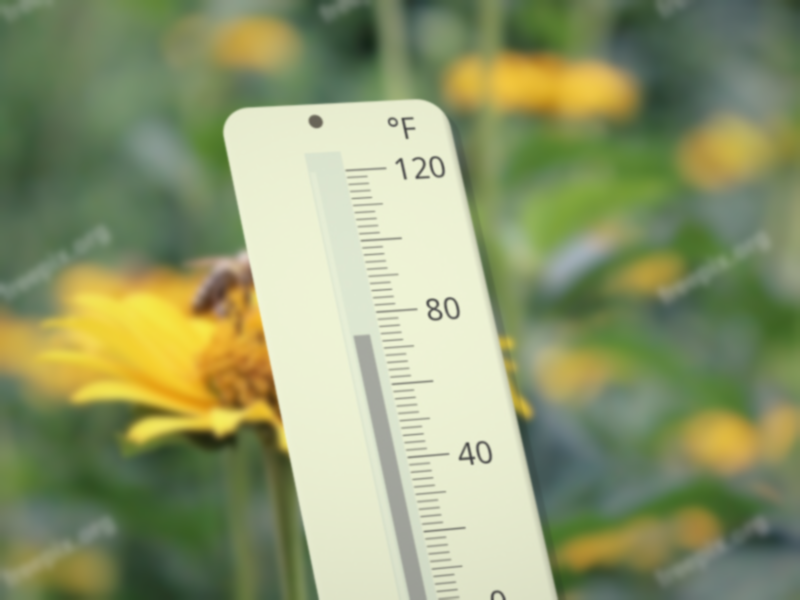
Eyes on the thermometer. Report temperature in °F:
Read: 74 °F
